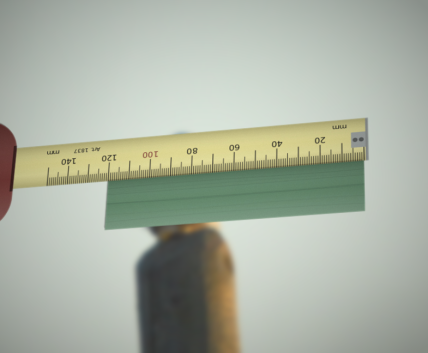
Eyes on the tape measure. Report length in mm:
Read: 120 mm
